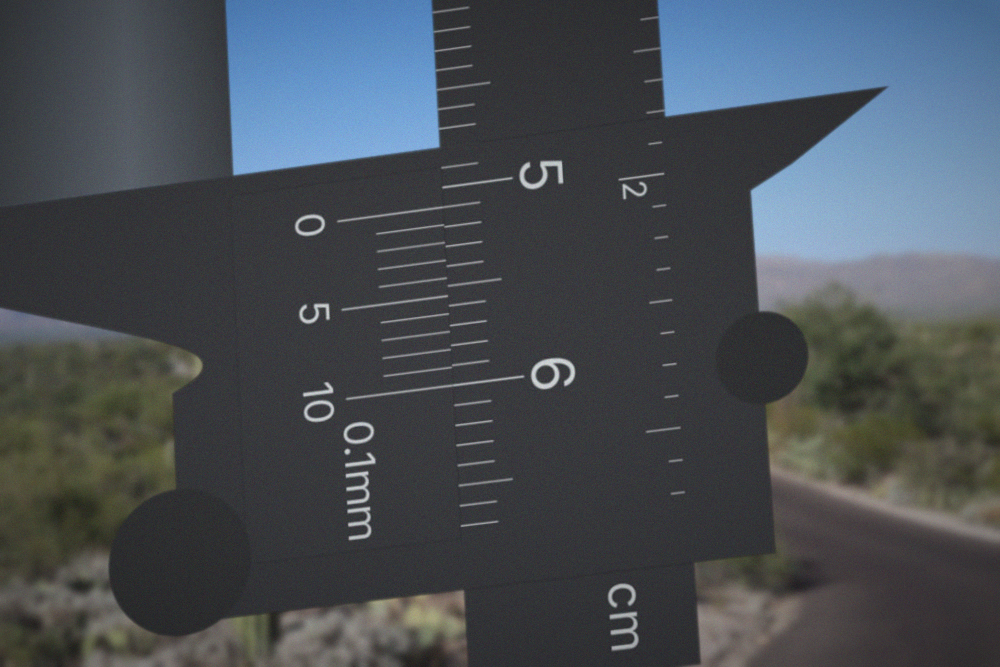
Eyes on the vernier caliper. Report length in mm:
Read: 51.0 mm
